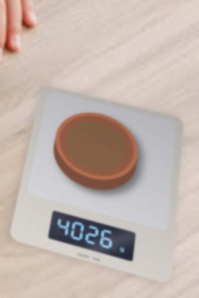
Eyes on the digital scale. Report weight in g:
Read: 4026 g
